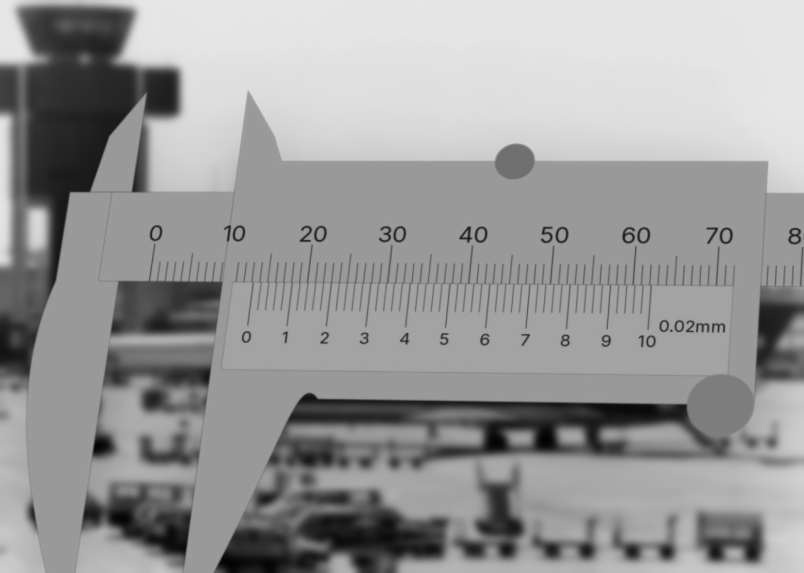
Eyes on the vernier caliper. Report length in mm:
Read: 13.2 mm
